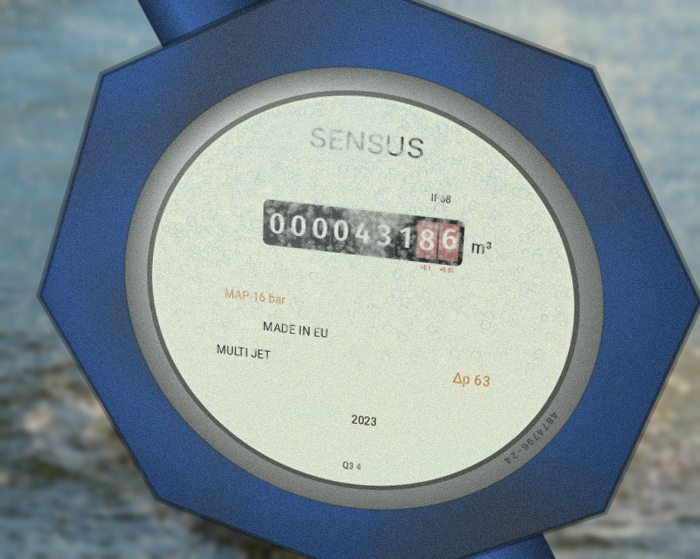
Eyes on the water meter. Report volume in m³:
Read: 431.86 m³
